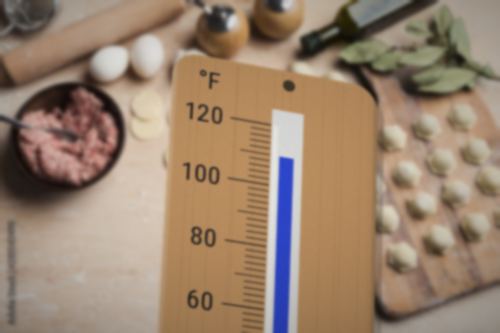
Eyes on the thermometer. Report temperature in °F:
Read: 110 °F
